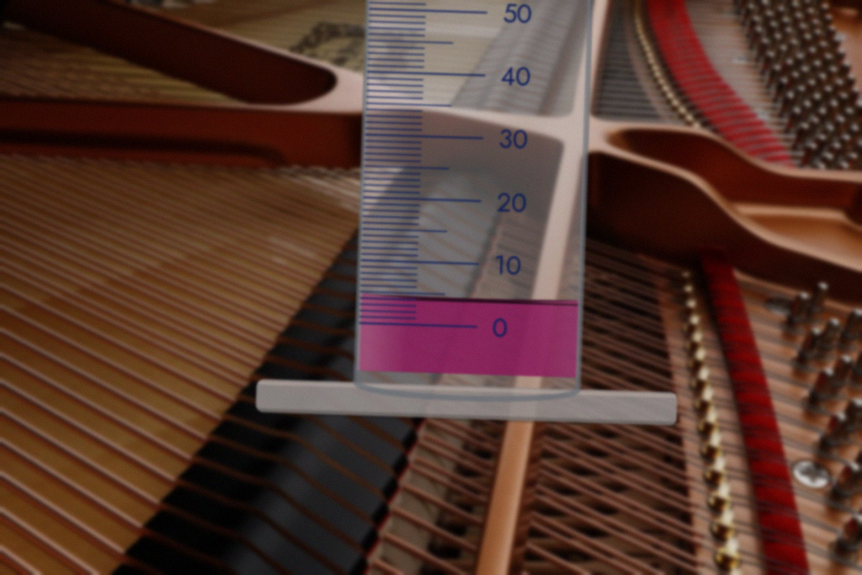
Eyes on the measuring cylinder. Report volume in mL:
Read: 4 mL
